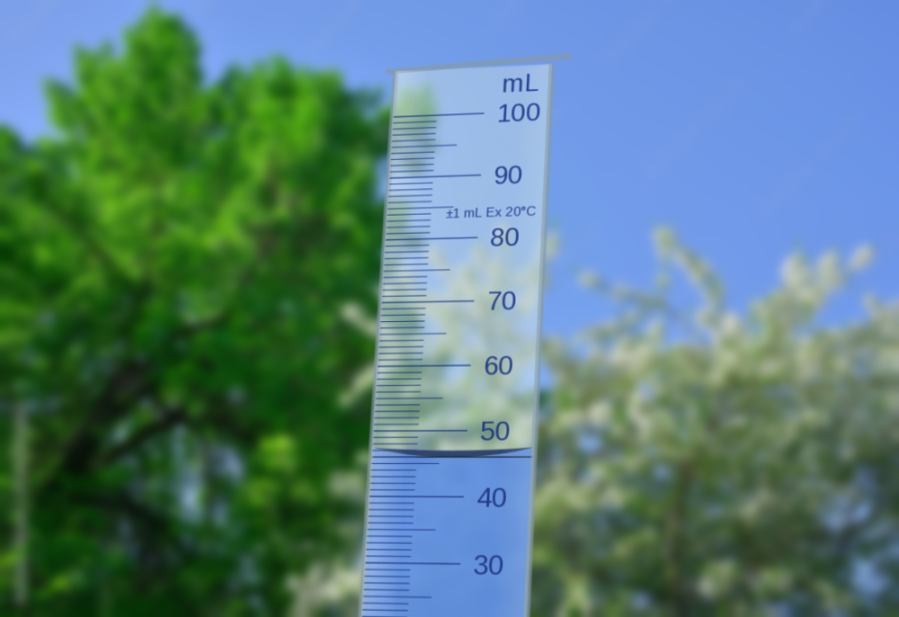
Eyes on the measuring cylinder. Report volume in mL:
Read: 46 mL
